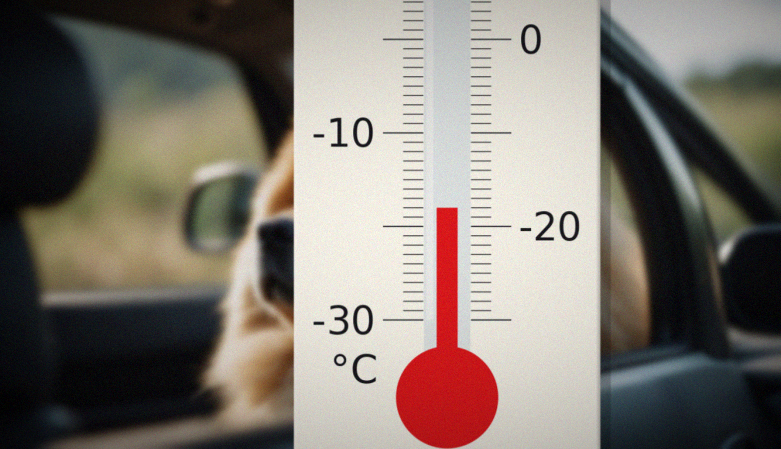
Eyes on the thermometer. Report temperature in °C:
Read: -18 °C
